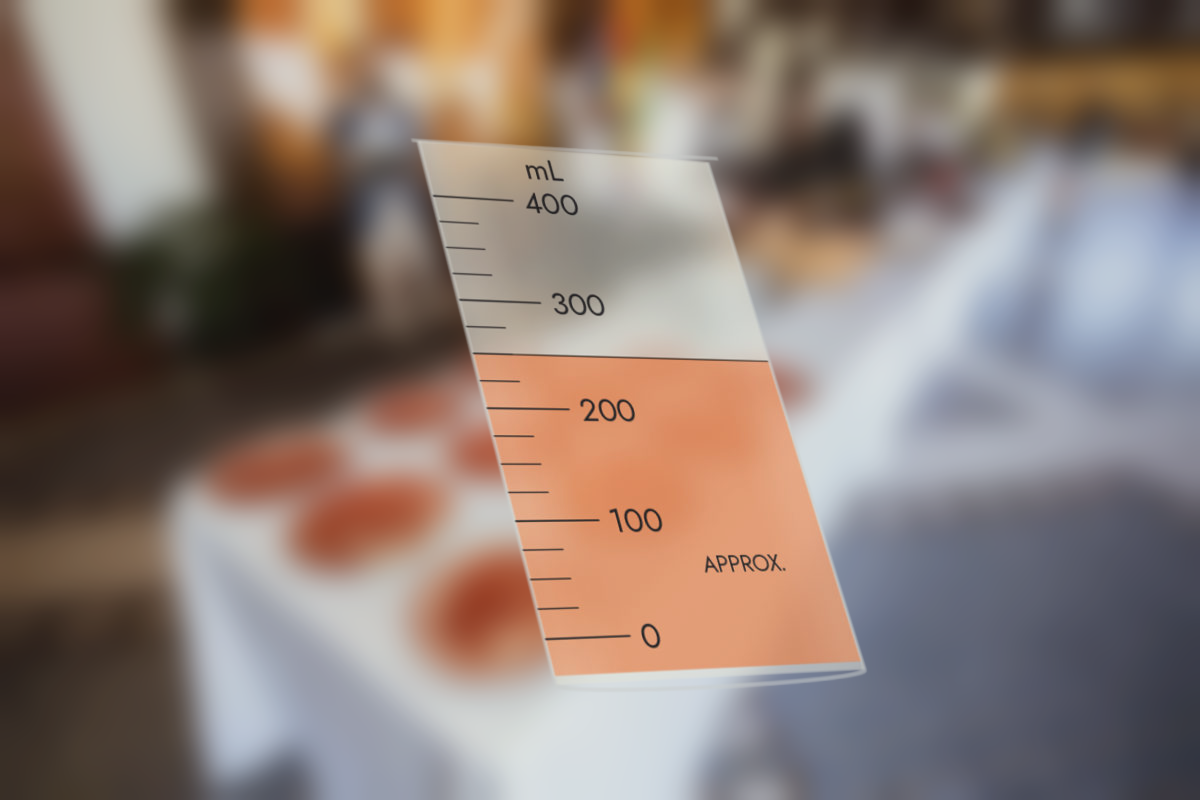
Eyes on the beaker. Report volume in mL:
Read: 250 mL
